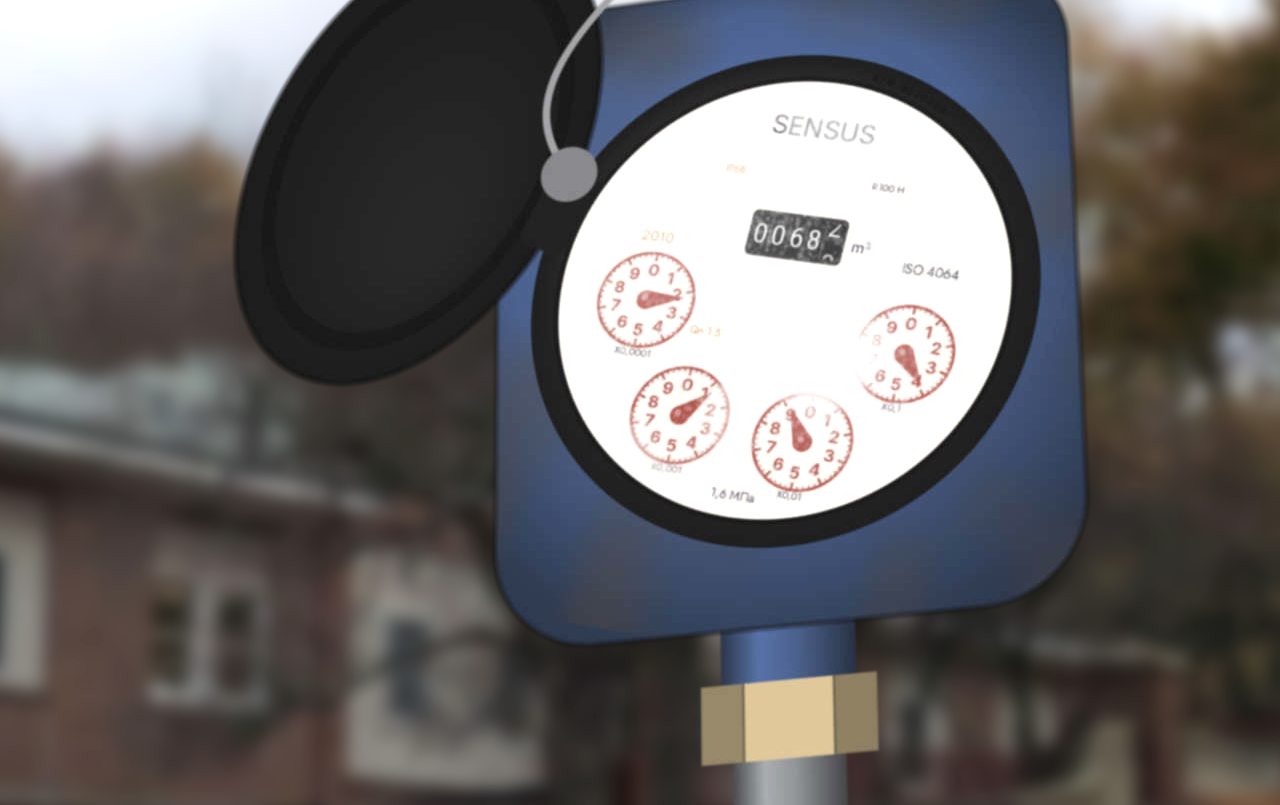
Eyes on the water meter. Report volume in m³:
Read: 682.3912 m³
